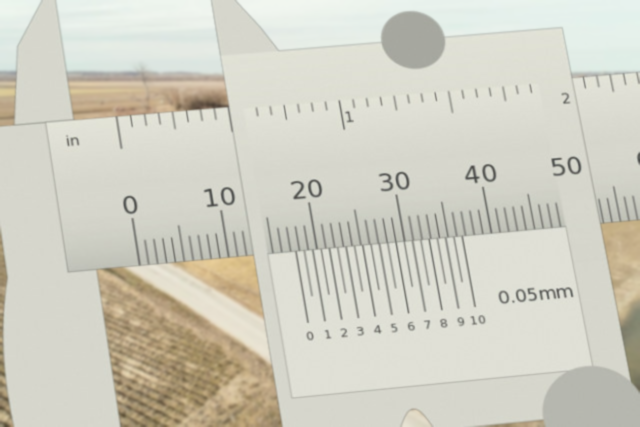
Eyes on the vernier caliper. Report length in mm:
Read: 17.6 mm
